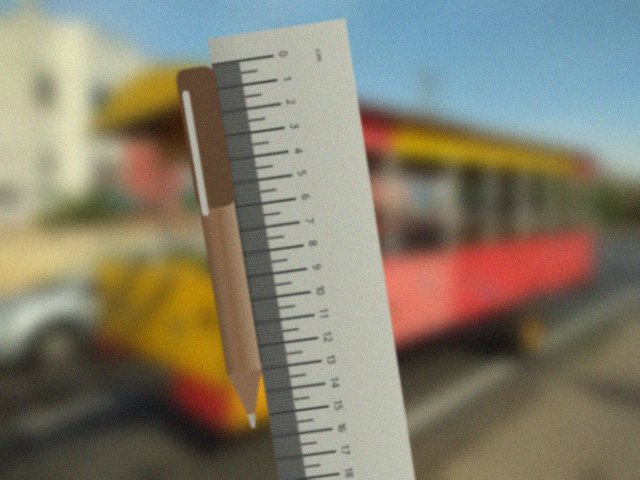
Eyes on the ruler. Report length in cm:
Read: 15.5 cm
